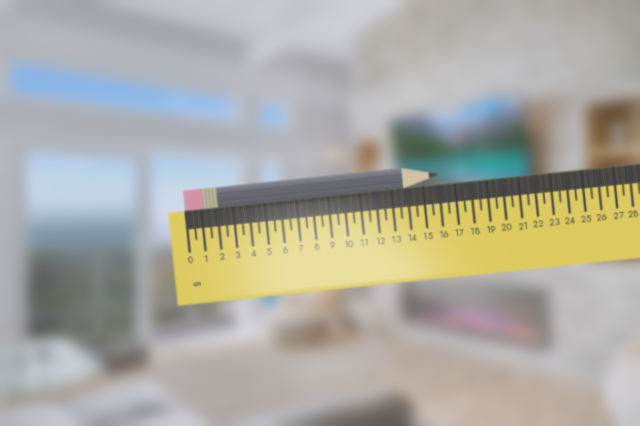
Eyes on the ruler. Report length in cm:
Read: 16 cm
